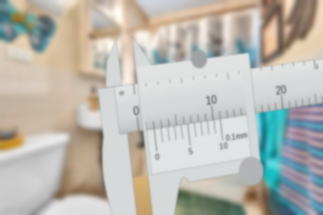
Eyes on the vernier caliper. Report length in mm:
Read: 2.0 mm
